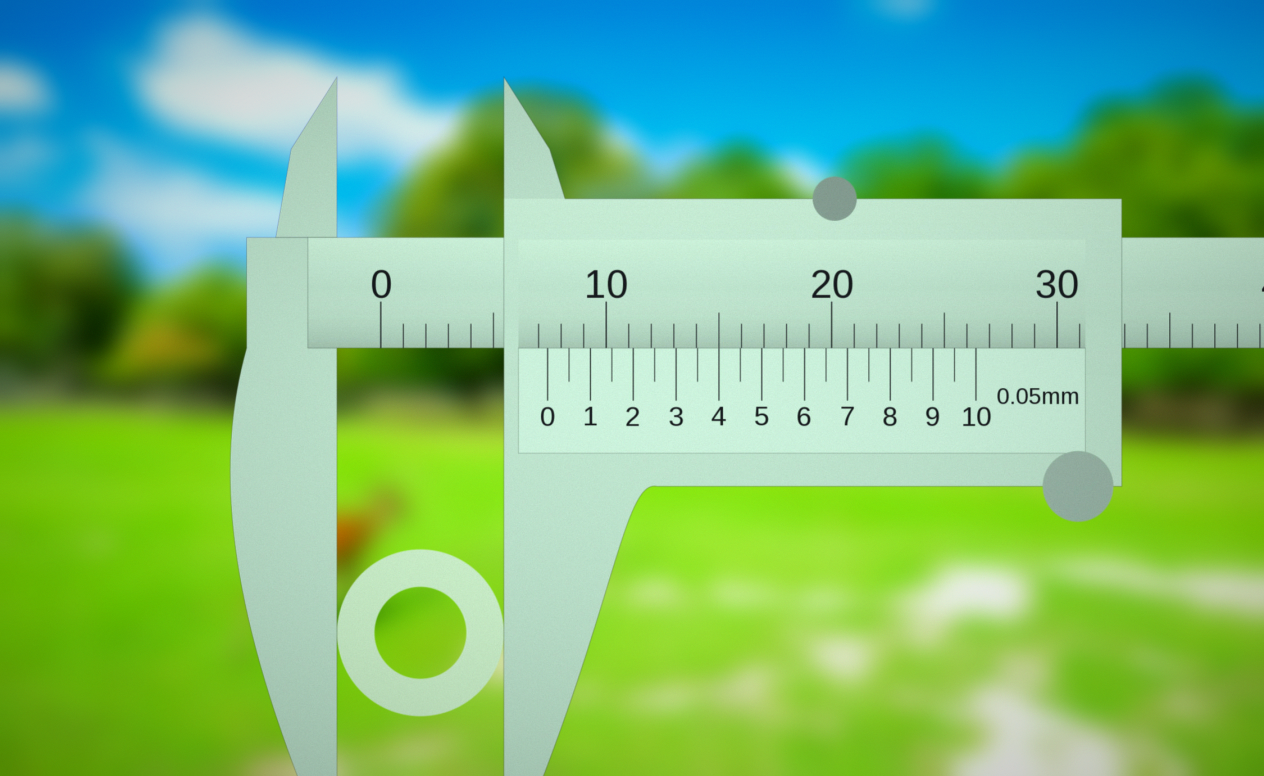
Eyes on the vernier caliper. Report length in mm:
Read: 7.40 mm
